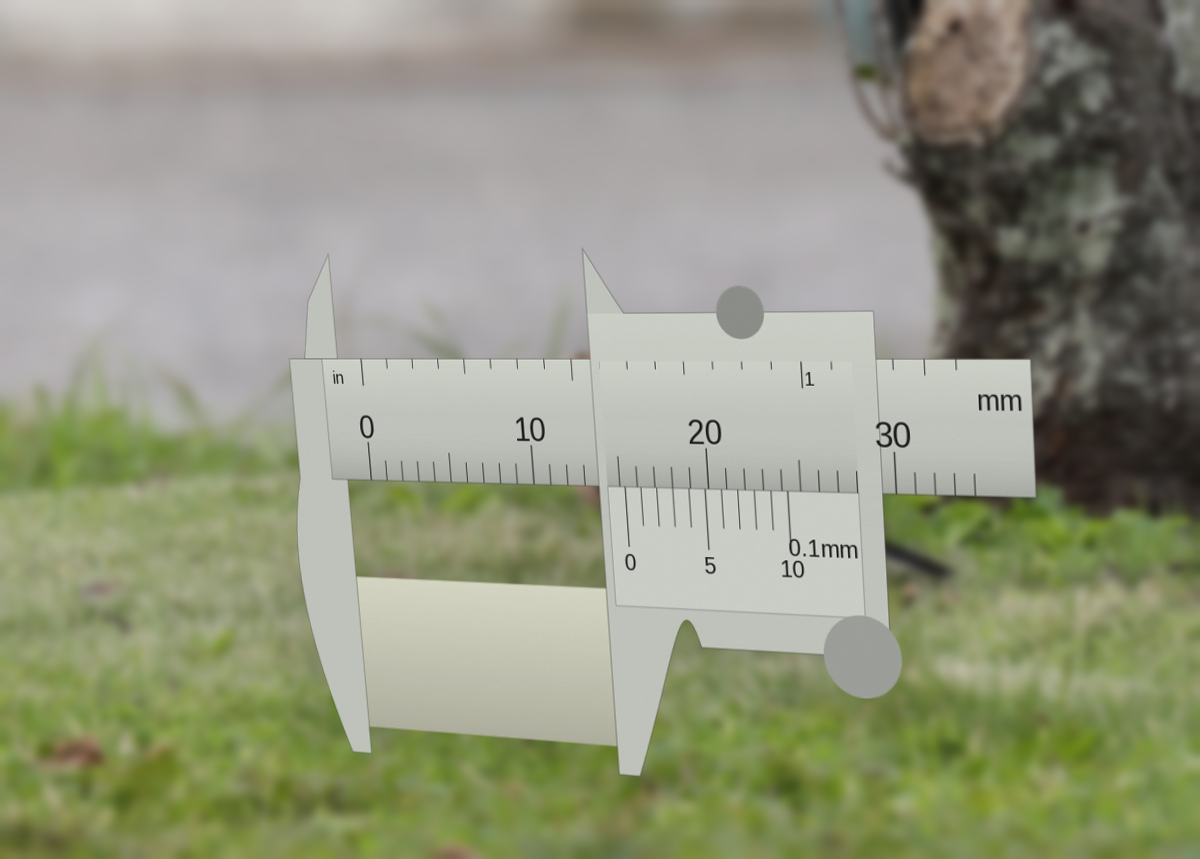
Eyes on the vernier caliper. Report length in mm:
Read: 15.3 mm
